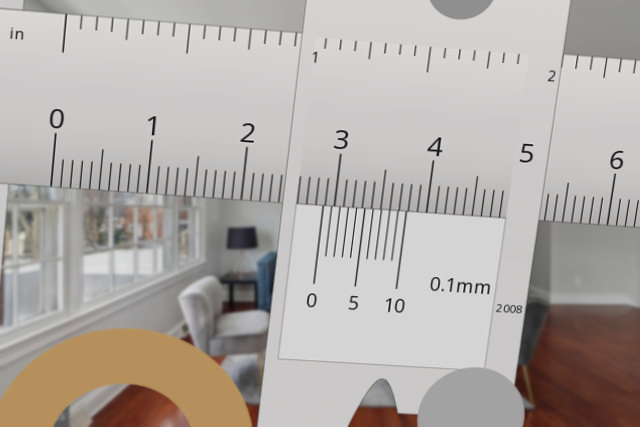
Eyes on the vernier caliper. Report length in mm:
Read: 28.8 mm
